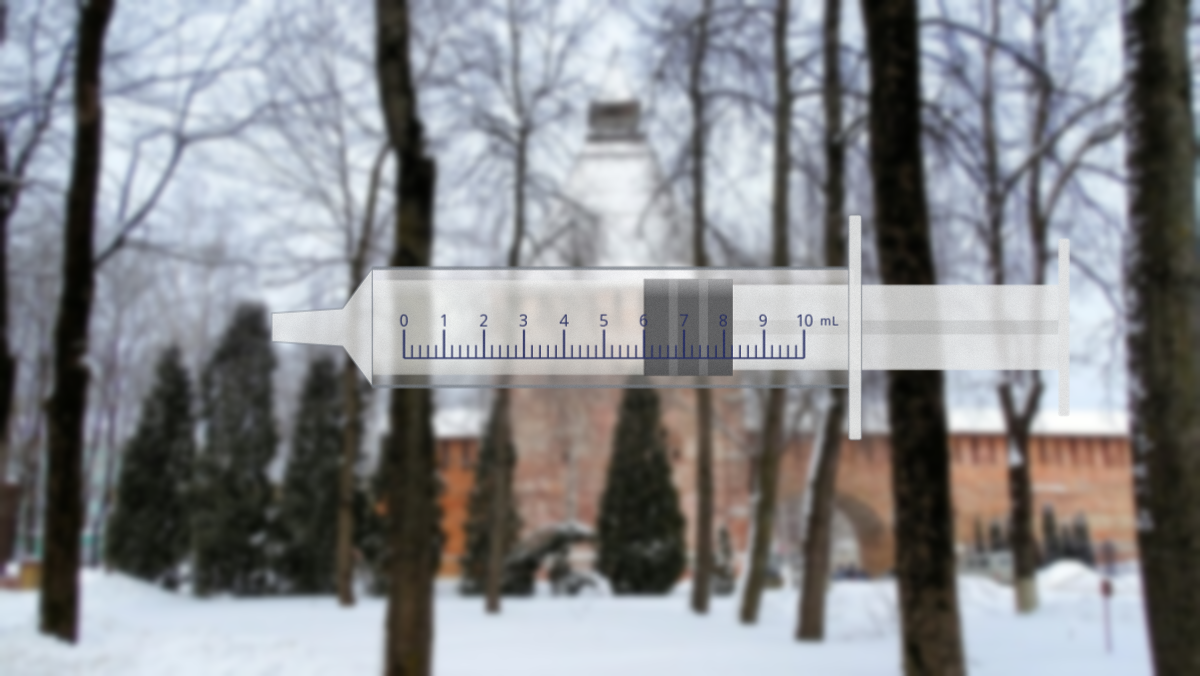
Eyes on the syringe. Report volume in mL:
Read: 6 mL
